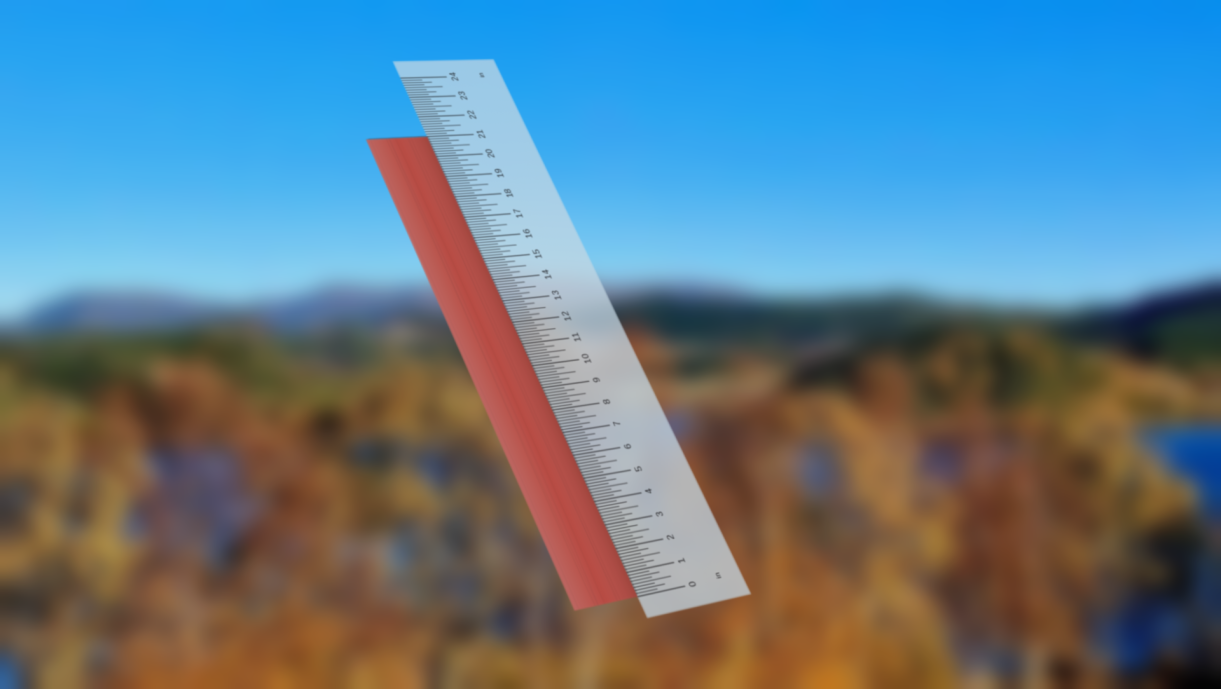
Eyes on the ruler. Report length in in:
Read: 21 in
